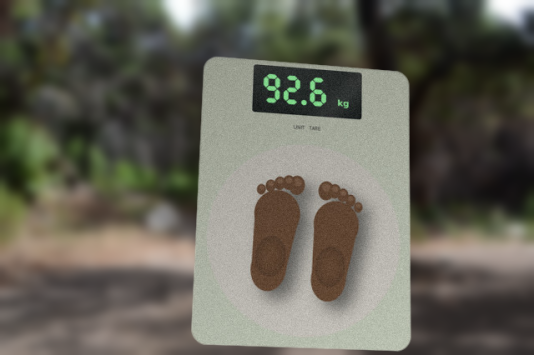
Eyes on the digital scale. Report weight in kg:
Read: 92.6 kg
